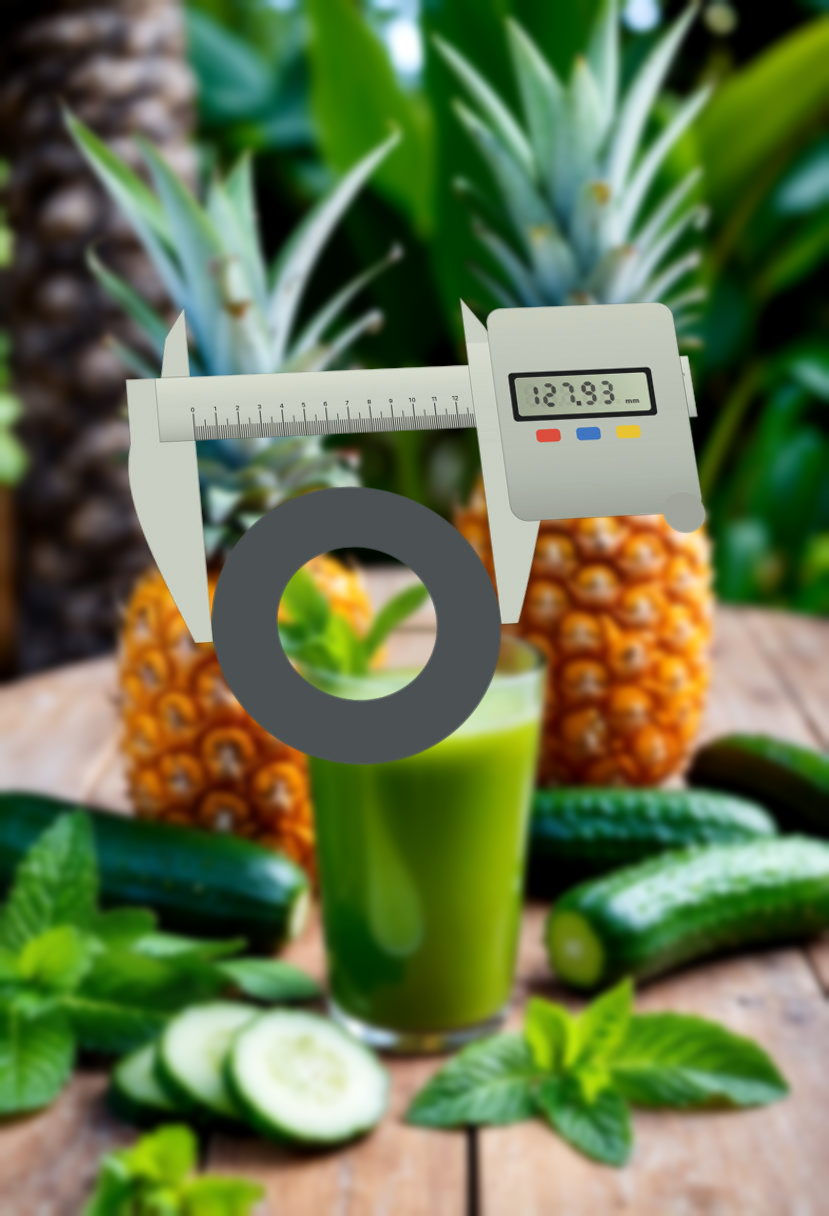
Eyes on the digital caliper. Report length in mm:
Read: 127.93 mm
